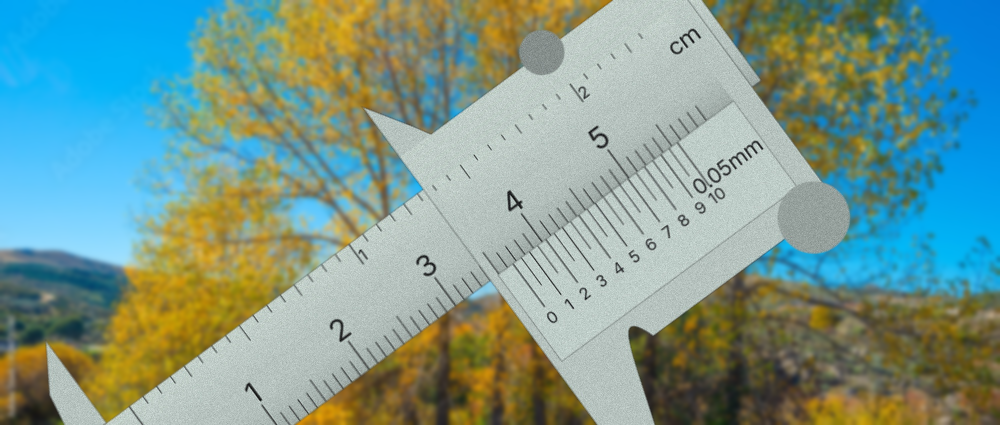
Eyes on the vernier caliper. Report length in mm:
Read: 36.6 mm
